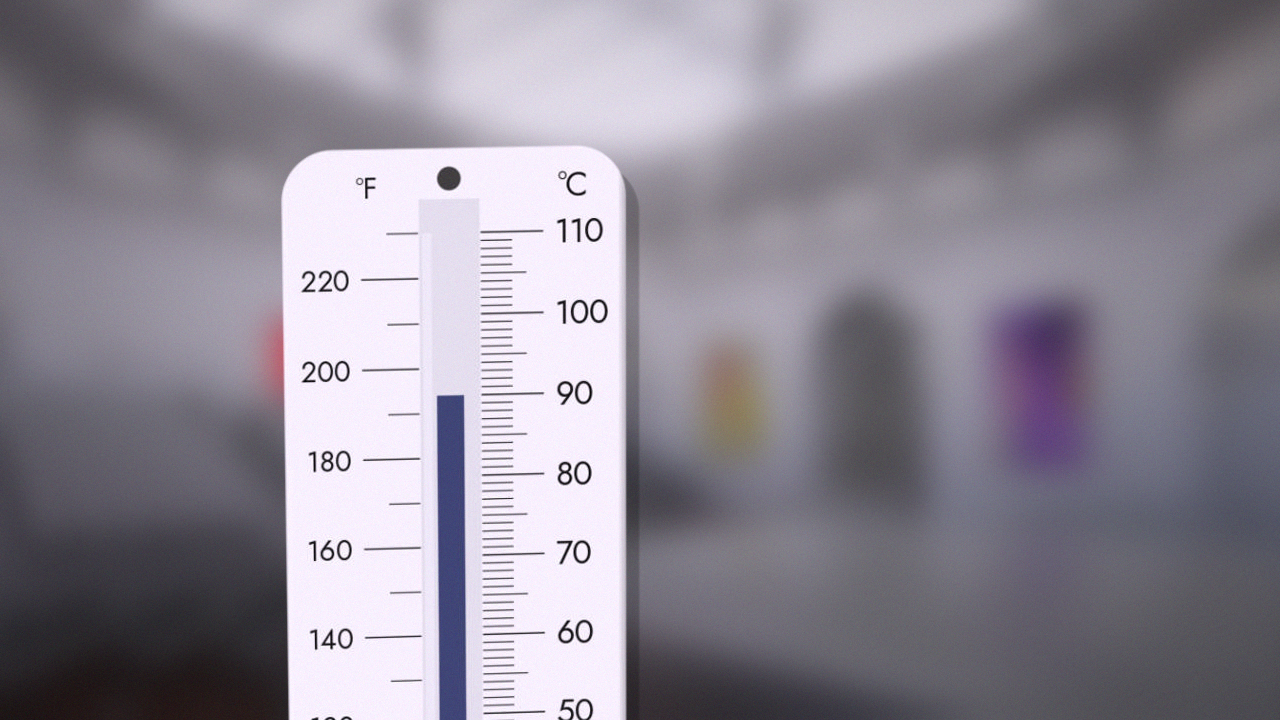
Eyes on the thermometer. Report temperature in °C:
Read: 90 °C
